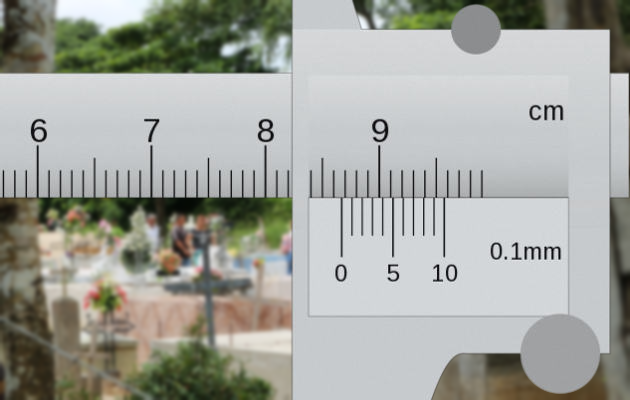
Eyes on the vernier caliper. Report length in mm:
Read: 86.7 mm
